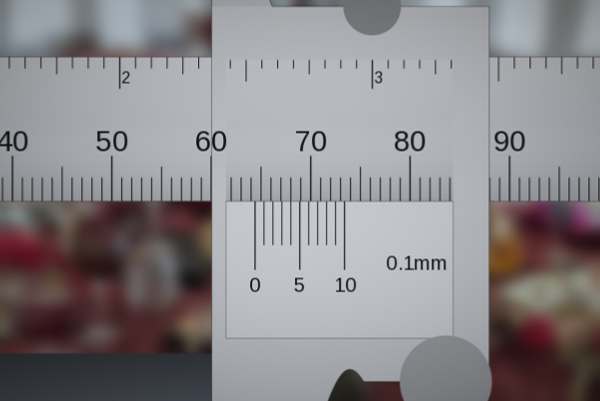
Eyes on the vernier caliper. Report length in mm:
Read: 64.4 mm
